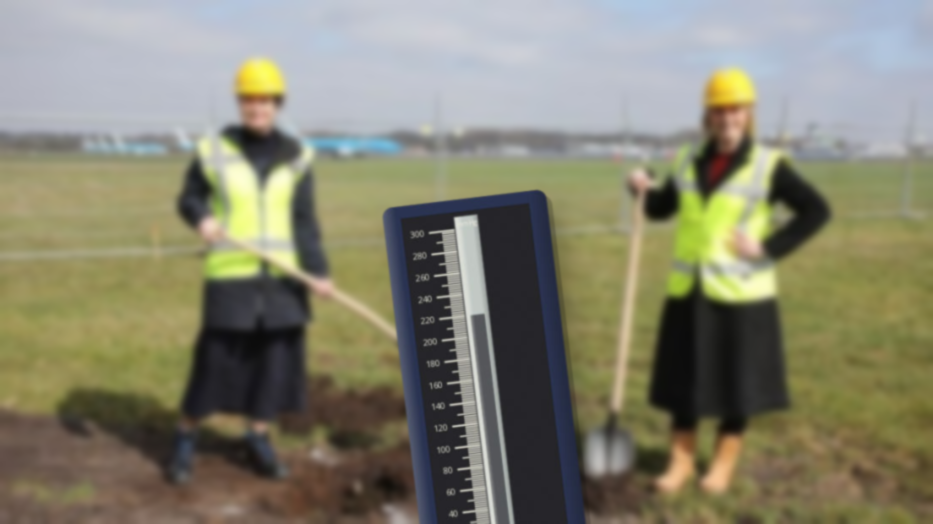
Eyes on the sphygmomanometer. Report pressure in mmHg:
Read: 220 mmHg
